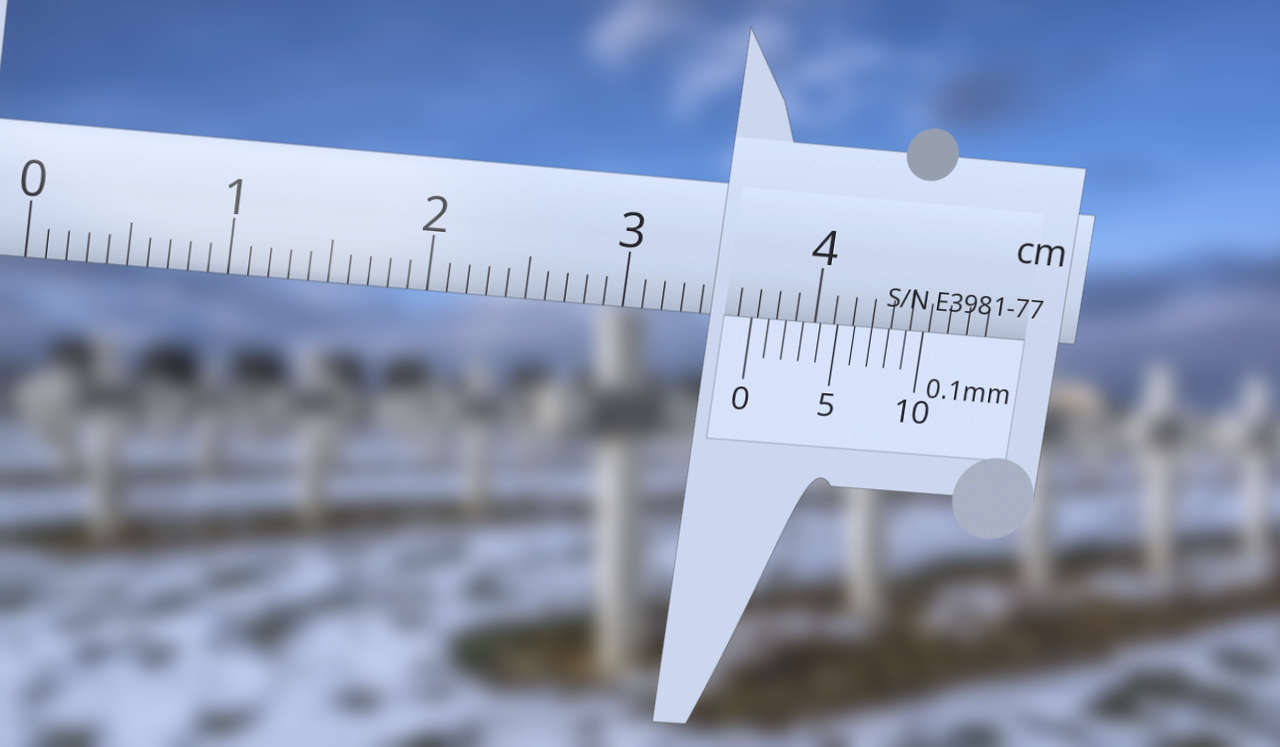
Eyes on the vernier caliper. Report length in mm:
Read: 36.7 mm
